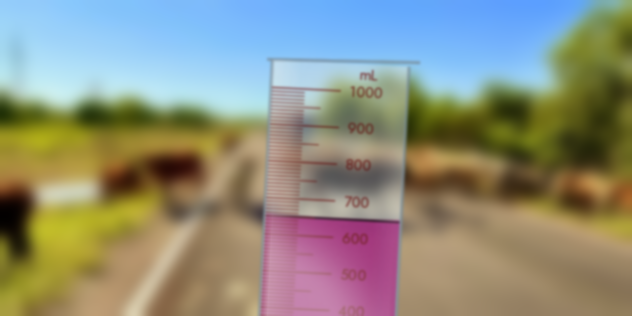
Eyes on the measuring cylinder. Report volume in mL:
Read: 650 mL
